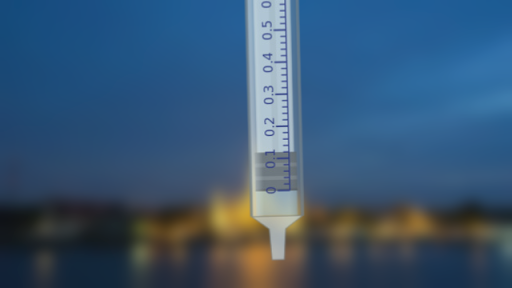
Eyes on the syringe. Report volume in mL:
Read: 0 mL
